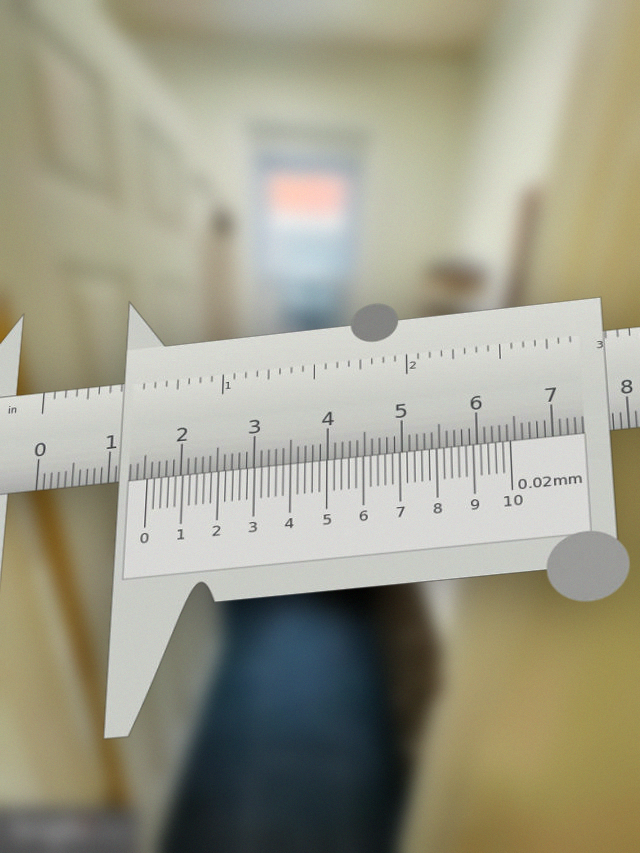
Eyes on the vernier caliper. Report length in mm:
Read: 15.4 mm
